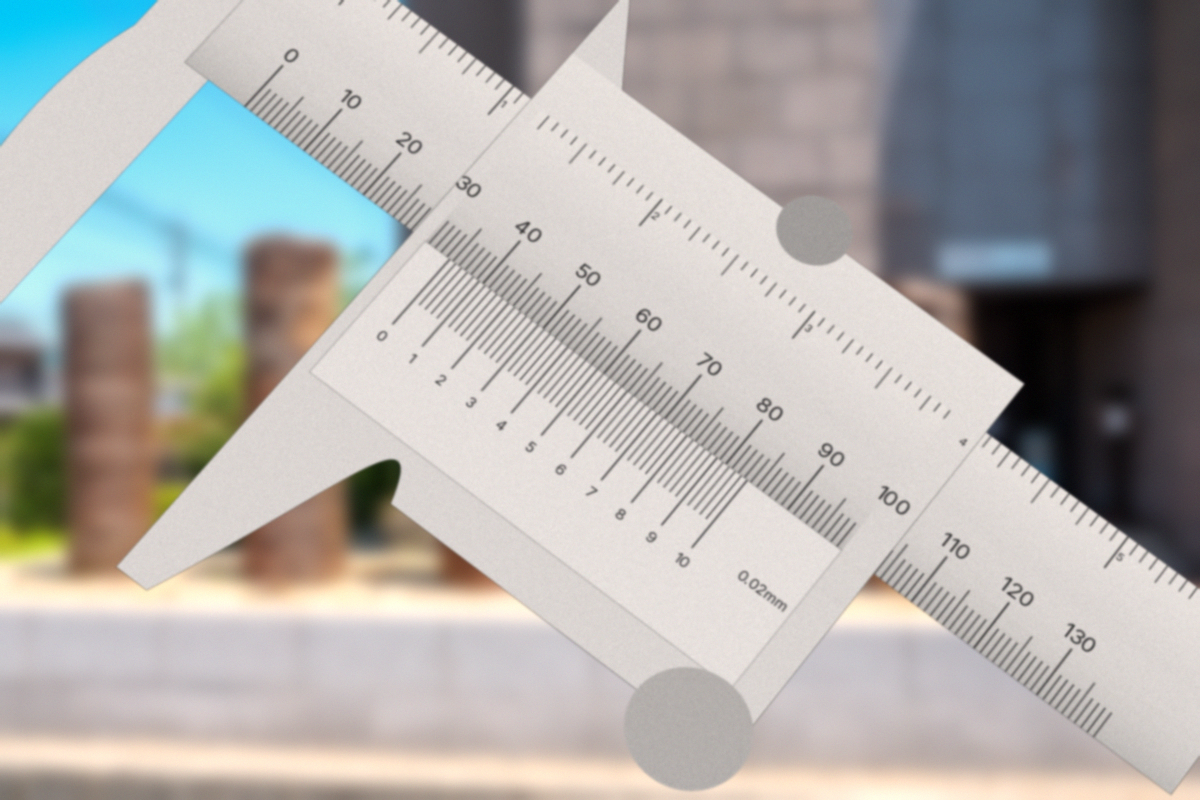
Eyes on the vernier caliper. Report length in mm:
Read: 34.5 mm
